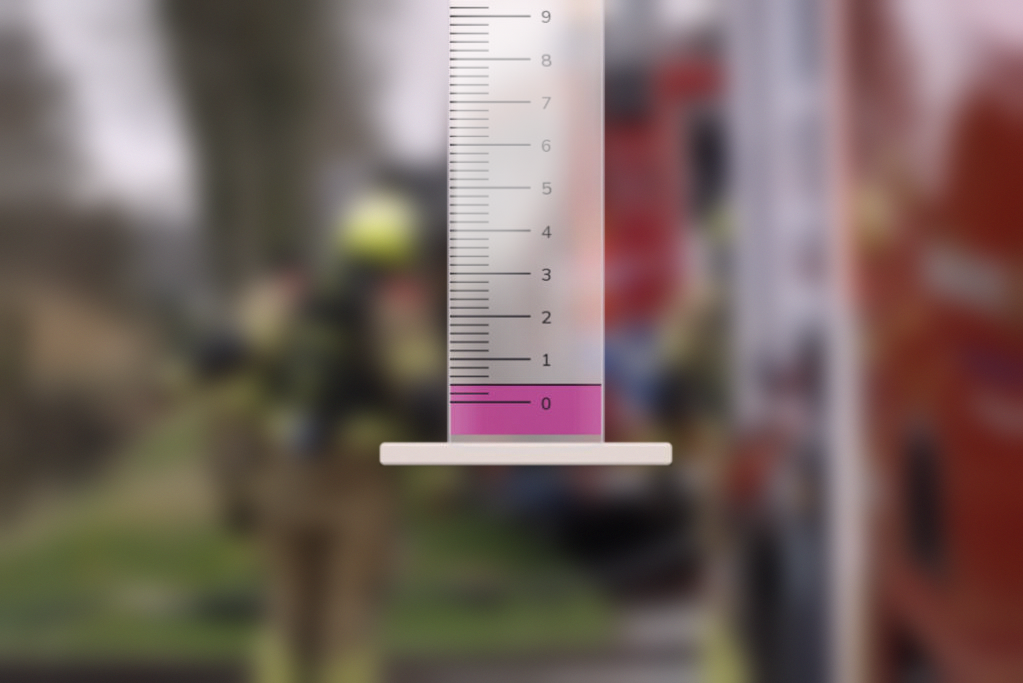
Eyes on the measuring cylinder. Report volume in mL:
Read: 0.4 mL
